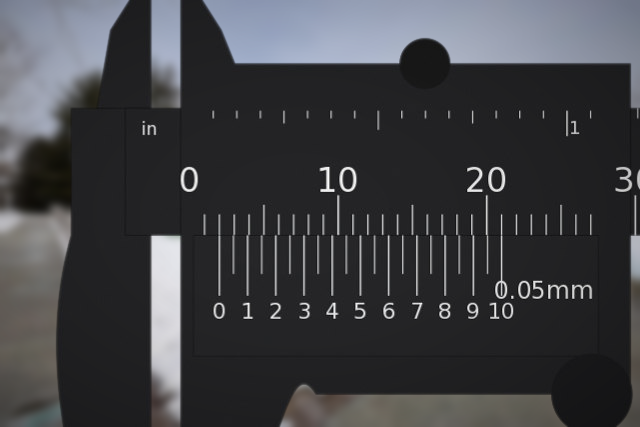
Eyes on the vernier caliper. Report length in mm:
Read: 2.0 mm
